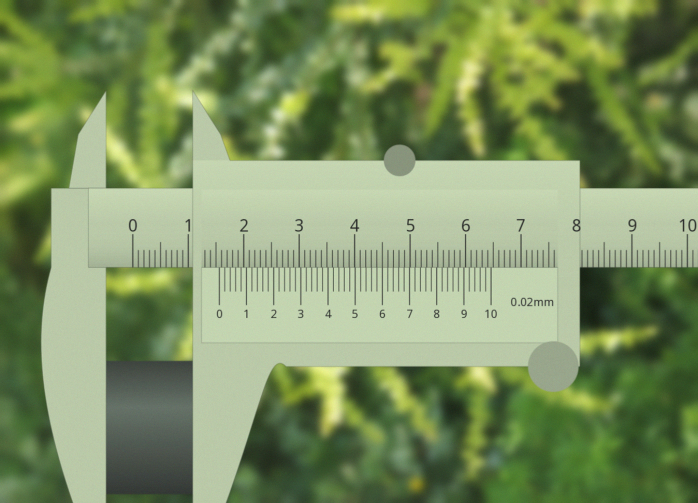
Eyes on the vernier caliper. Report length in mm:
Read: 15.6 mm
